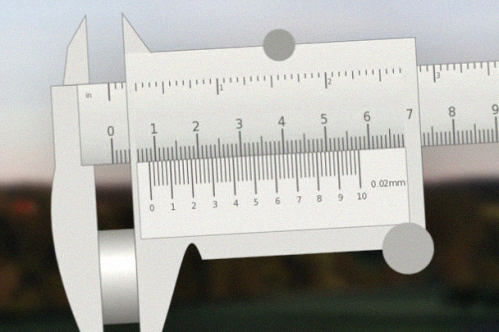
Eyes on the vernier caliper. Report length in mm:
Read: 8.5 mm
